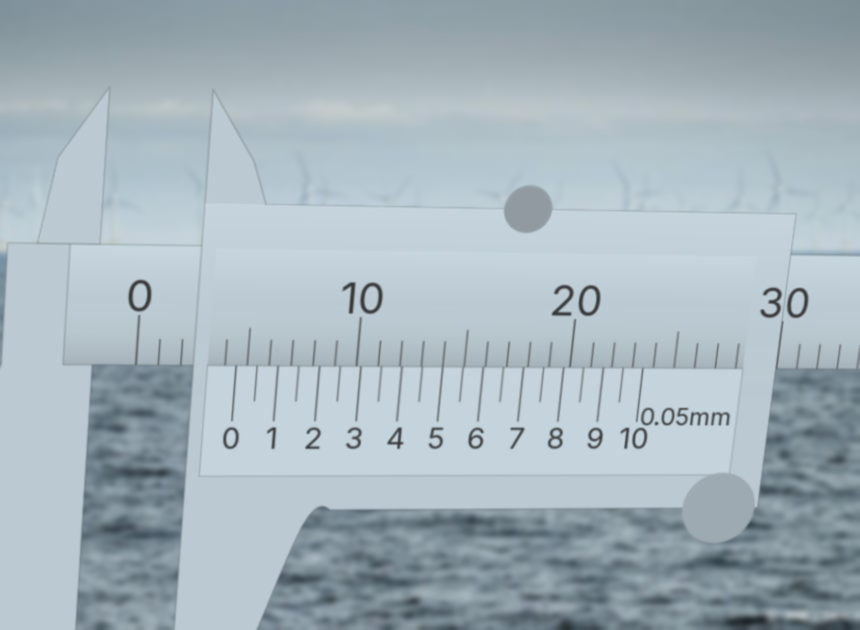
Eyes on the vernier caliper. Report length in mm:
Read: 4.5 mm
